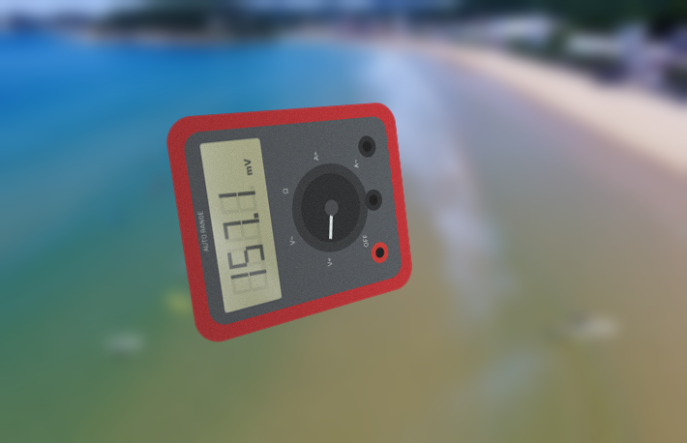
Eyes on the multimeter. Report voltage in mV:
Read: 157.1 mV
